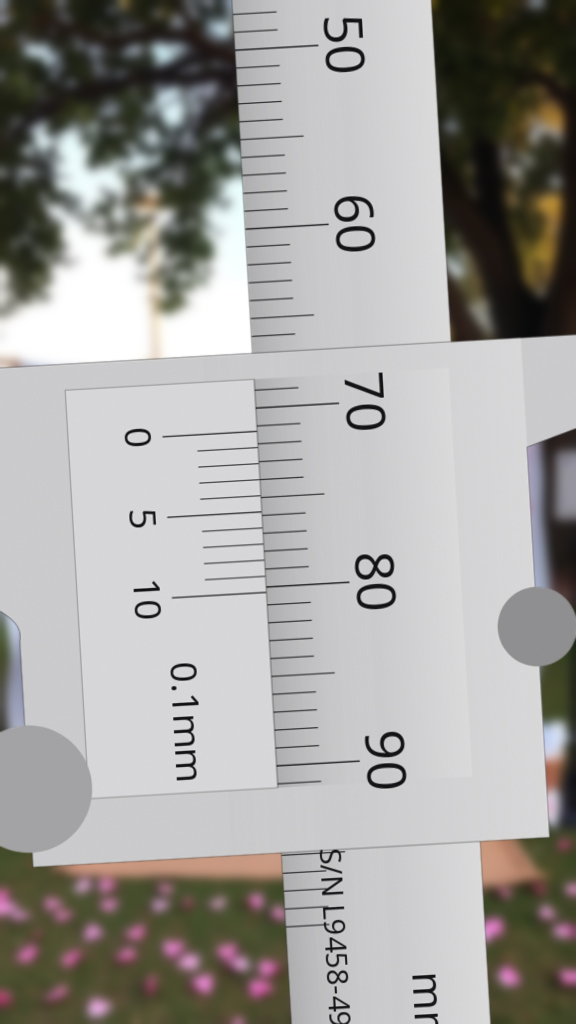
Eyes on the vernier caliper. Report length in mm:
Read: 71.3 mm
